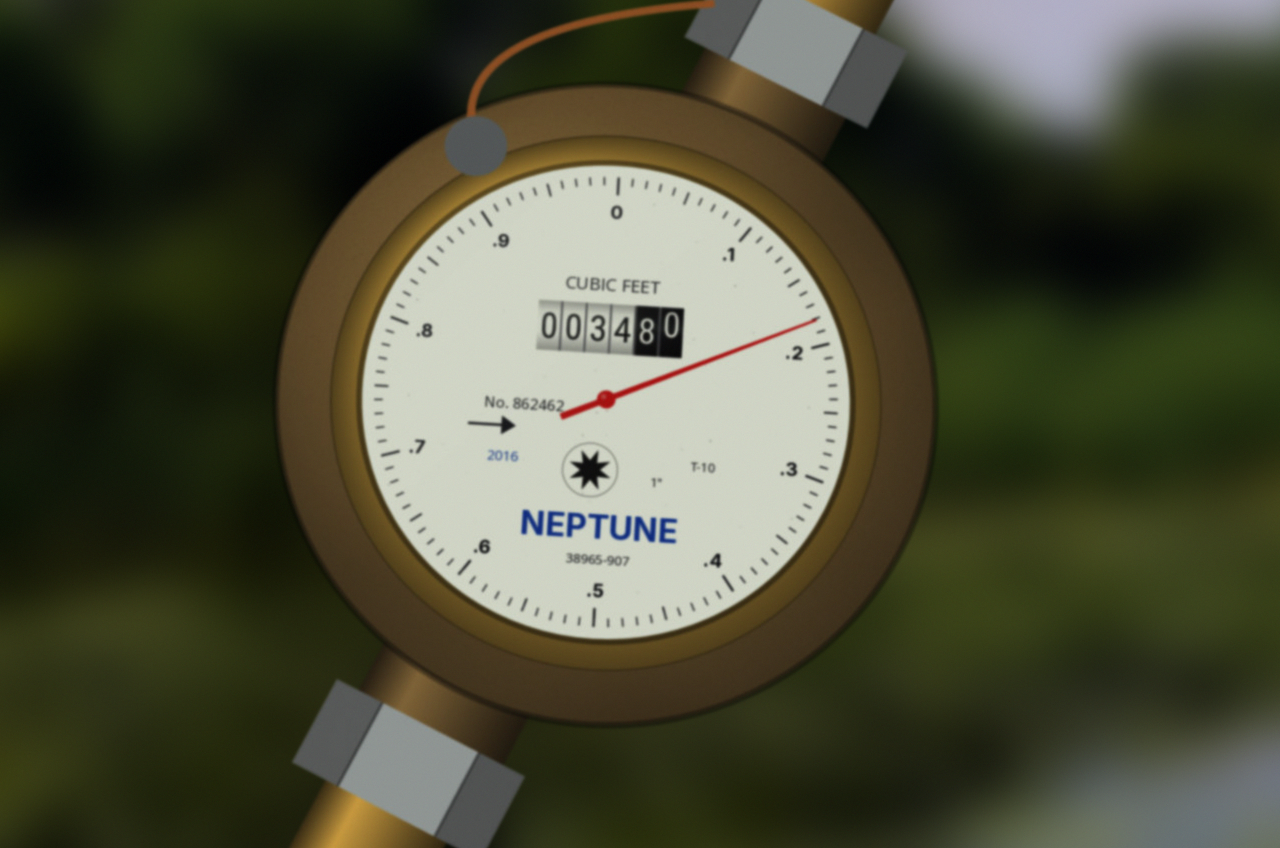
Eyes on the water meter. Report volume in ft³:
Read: 3480.18 ft³
